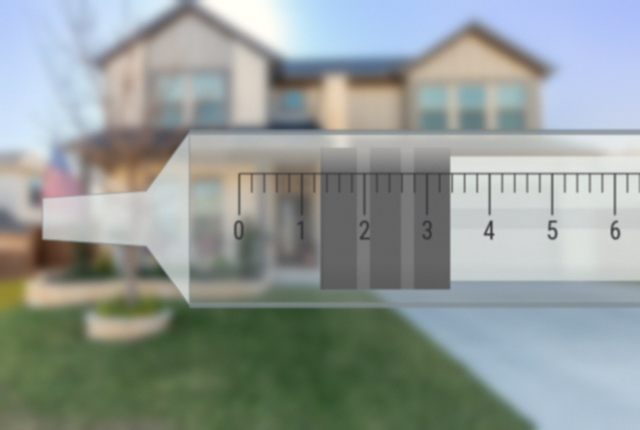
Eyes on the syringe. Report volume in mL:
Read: 1.3 mL
